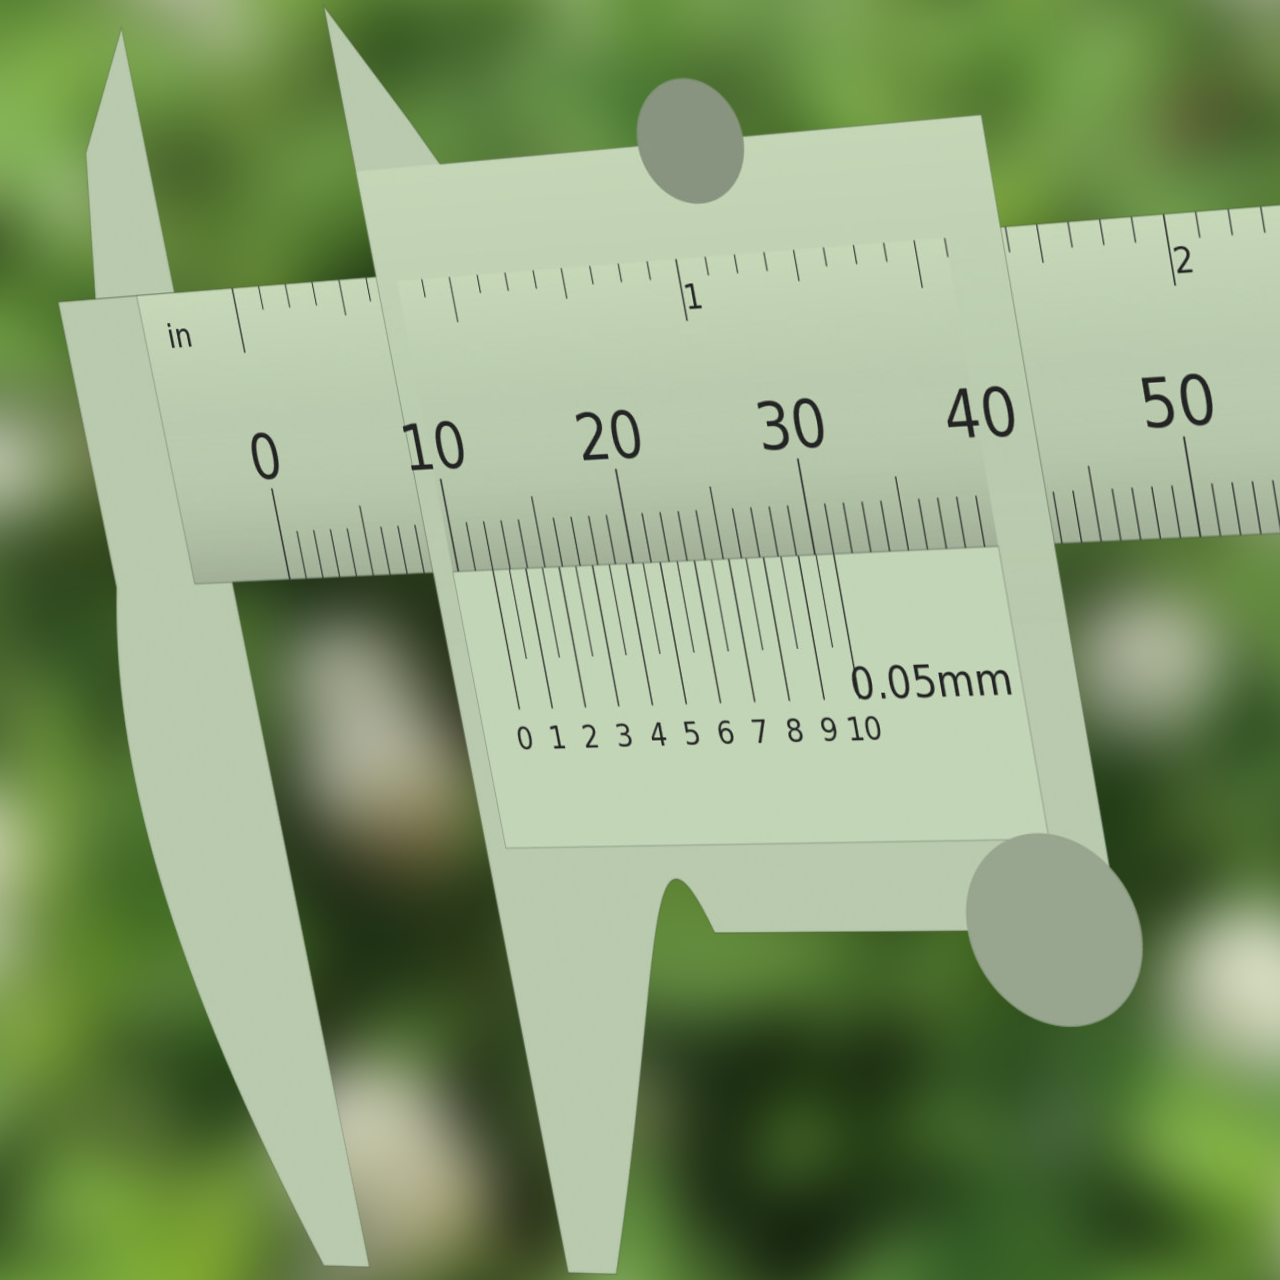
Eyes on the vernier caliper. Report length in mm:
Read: 12.0 mm
